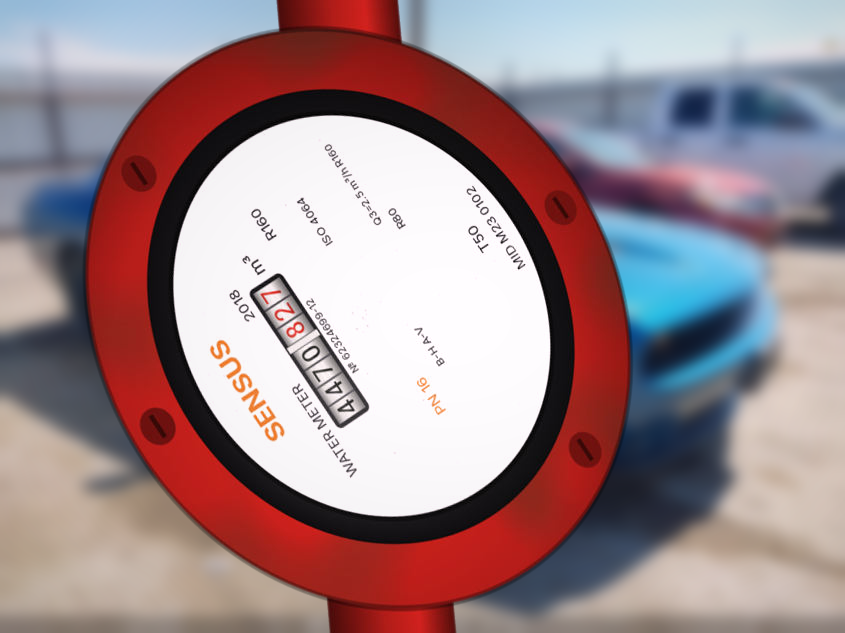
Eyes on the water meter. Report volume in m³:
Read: 4470.827 m³
